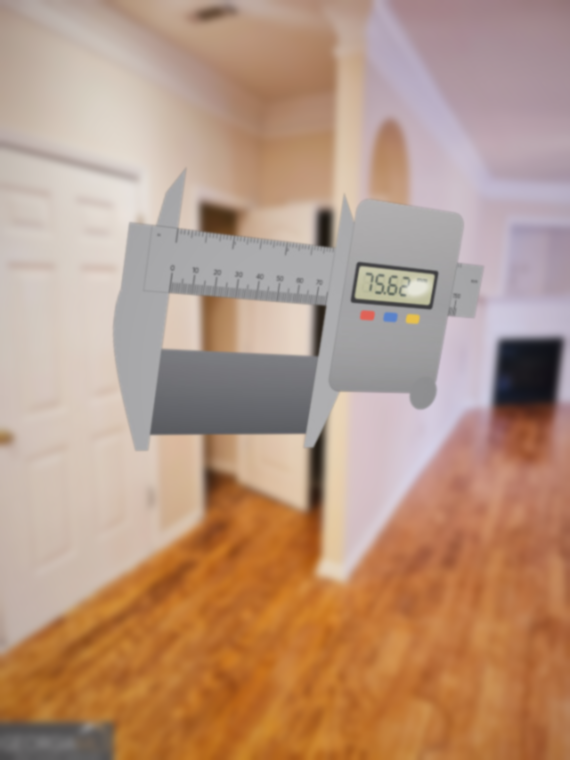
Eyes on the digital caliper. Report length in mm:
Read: 75.62 mm
